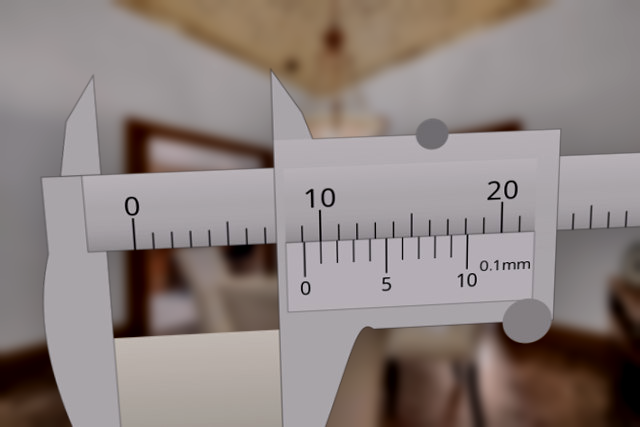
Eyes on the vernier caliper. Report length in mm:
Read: 9.1 mm
